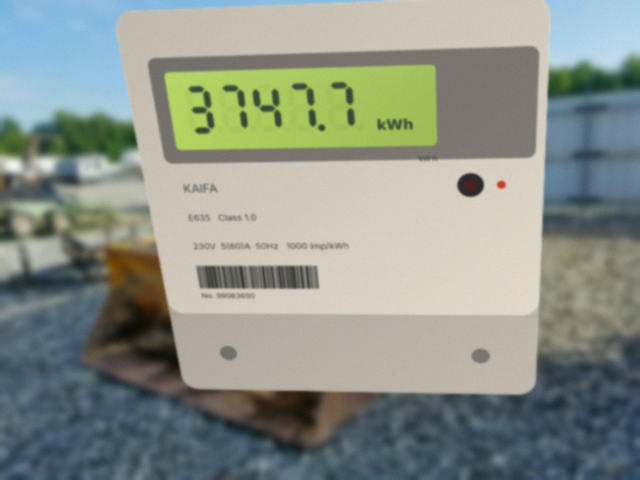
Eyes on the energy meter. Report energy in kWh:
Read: 3747.7 kWh
